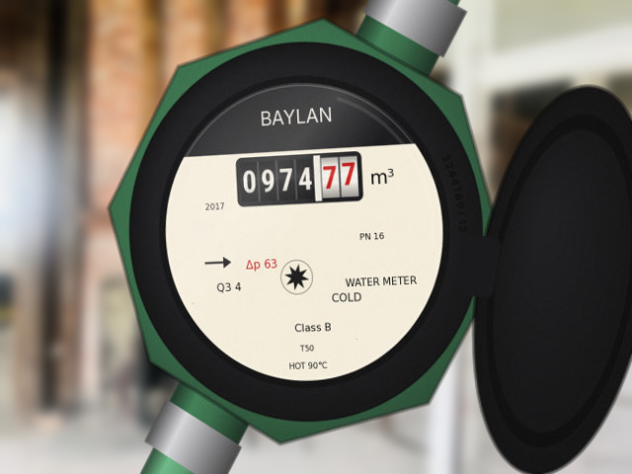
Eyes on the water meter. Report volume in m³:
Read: 974.77 m³
